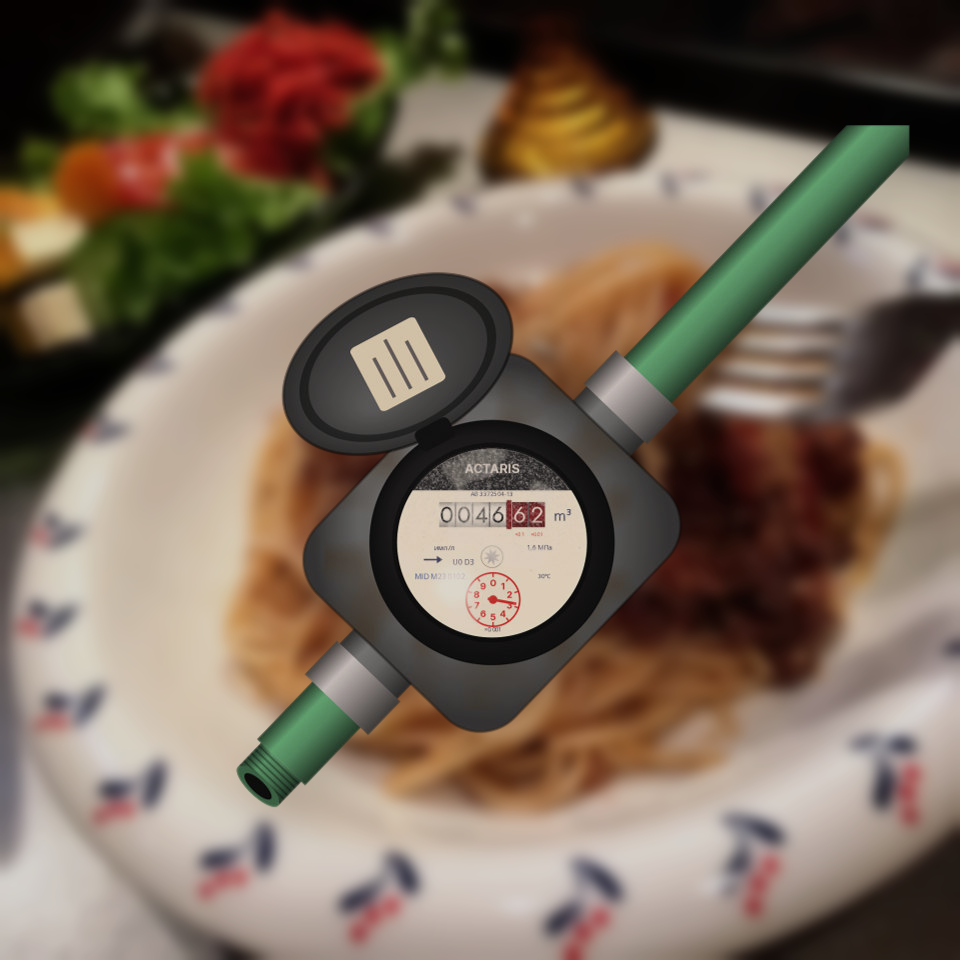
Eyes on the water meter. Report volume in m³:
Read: 46.622 m³
